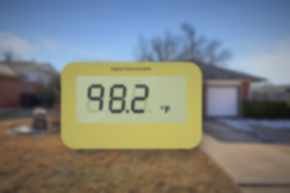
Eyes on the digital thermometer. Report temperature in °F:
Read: 98.2 °F
